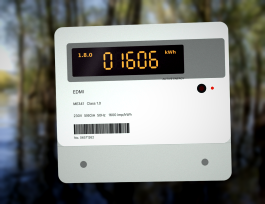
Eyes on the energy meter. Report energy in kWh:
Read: 1606 kWh
